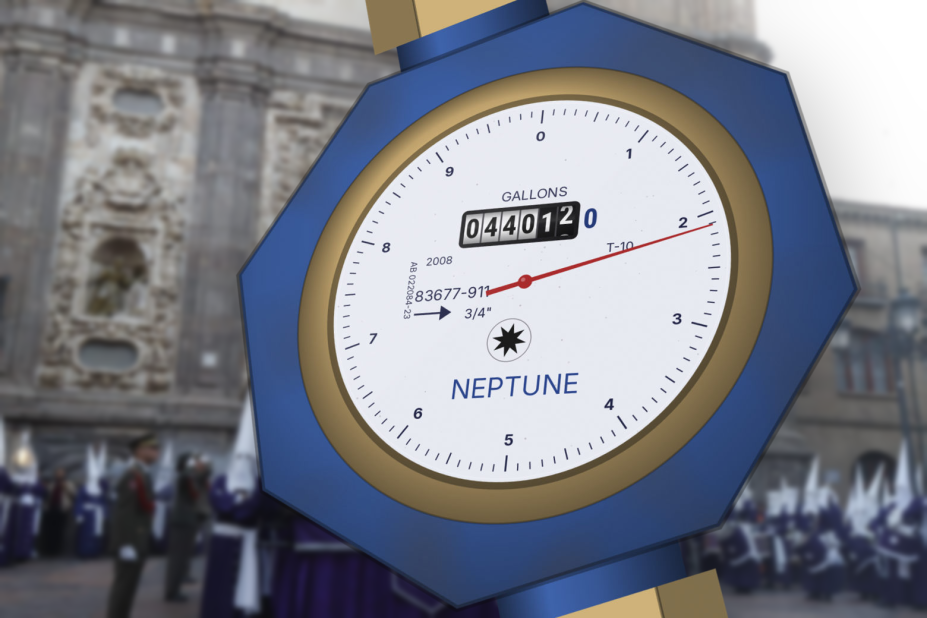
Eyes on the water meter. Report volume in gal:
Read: 440122.1 gal
